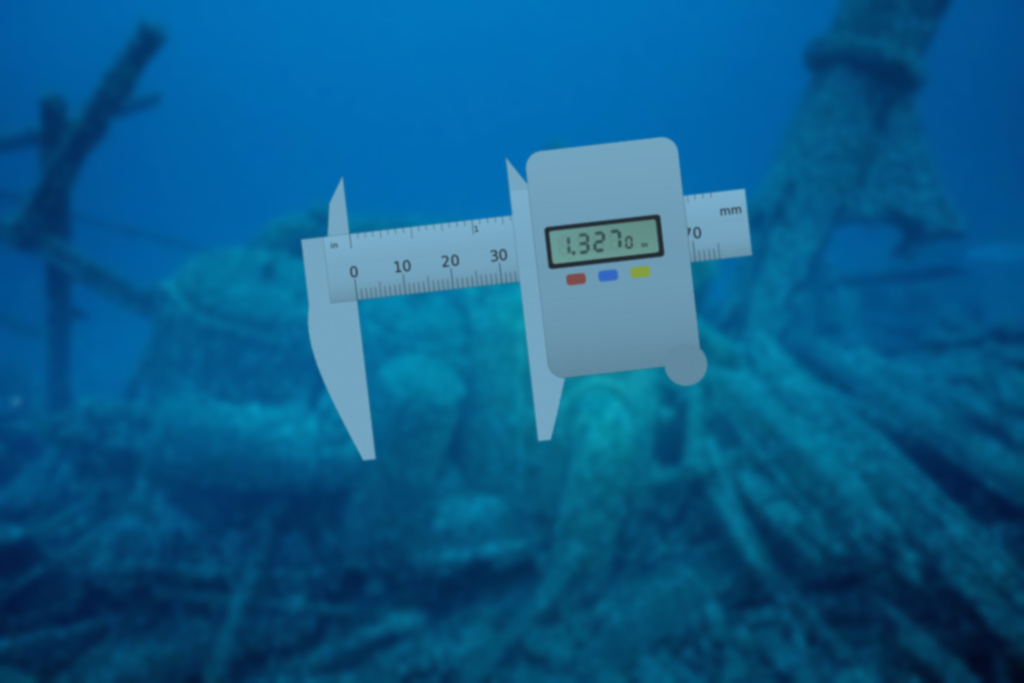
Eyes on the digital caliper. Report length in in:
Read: 1.3270 in
